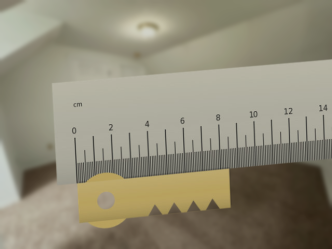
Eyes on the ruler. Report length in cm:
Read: 8.5 cm
